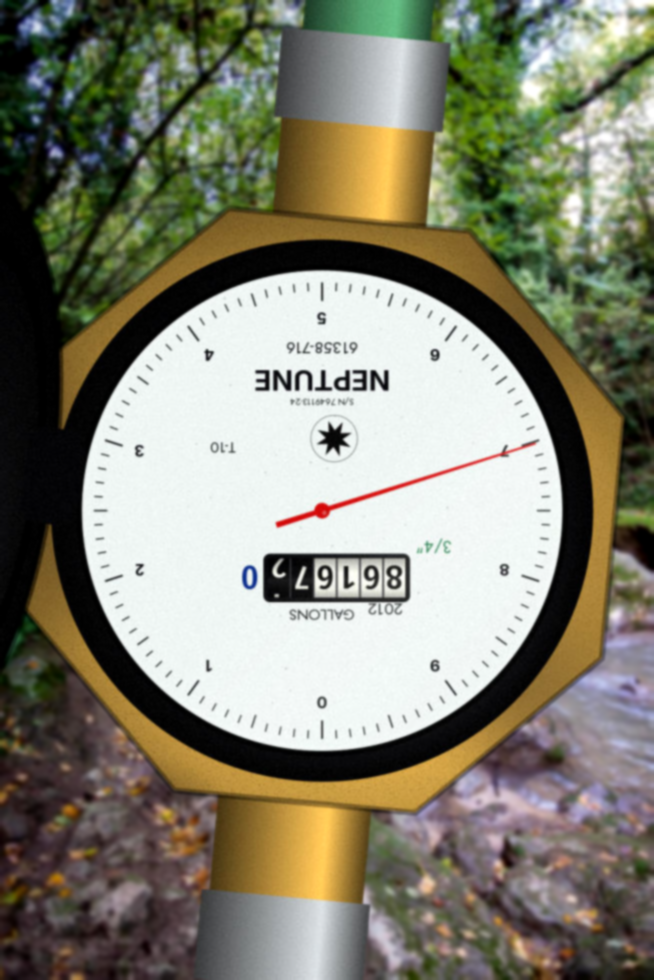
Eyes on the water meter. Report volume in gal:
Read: 8616717.0 gal
